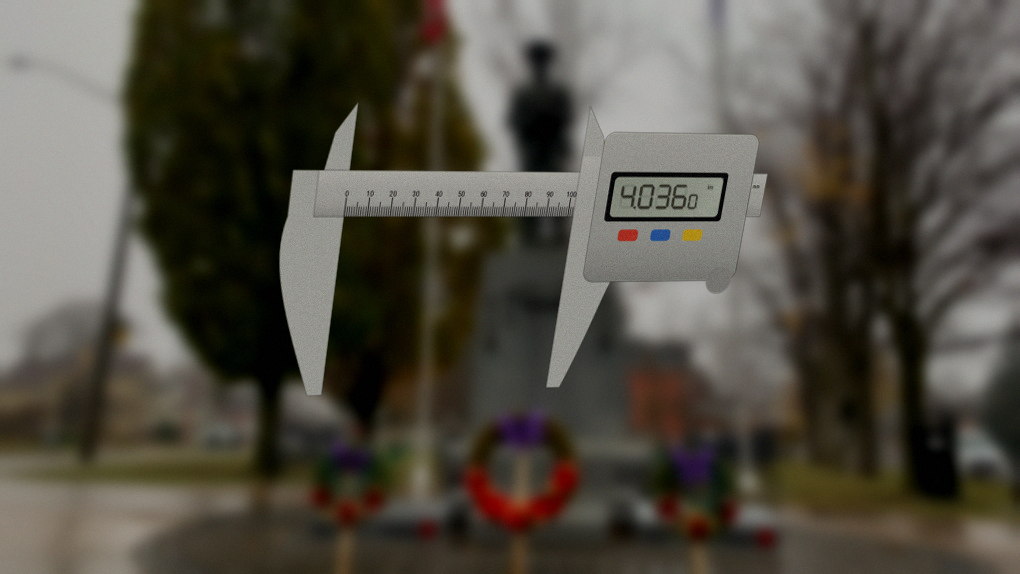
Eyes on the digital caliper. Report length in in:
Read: 4.0360 in
